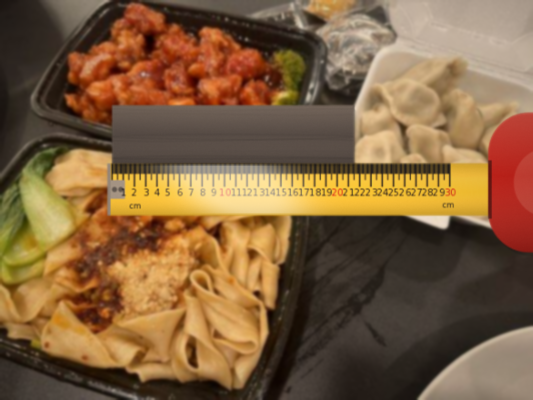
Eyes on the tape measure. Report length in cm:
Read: 21.5 cm
